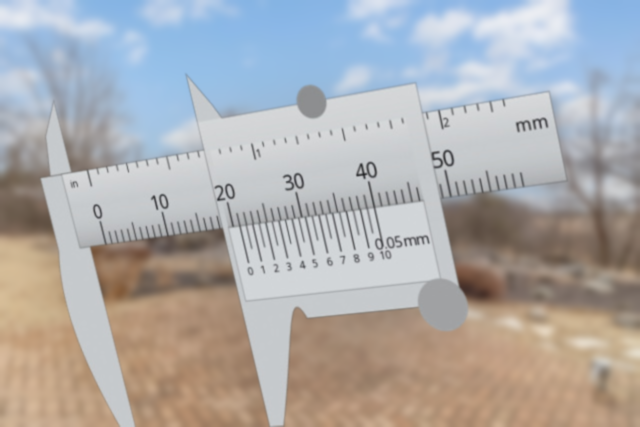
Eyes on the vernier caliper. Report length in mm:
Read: 21.0 mm
